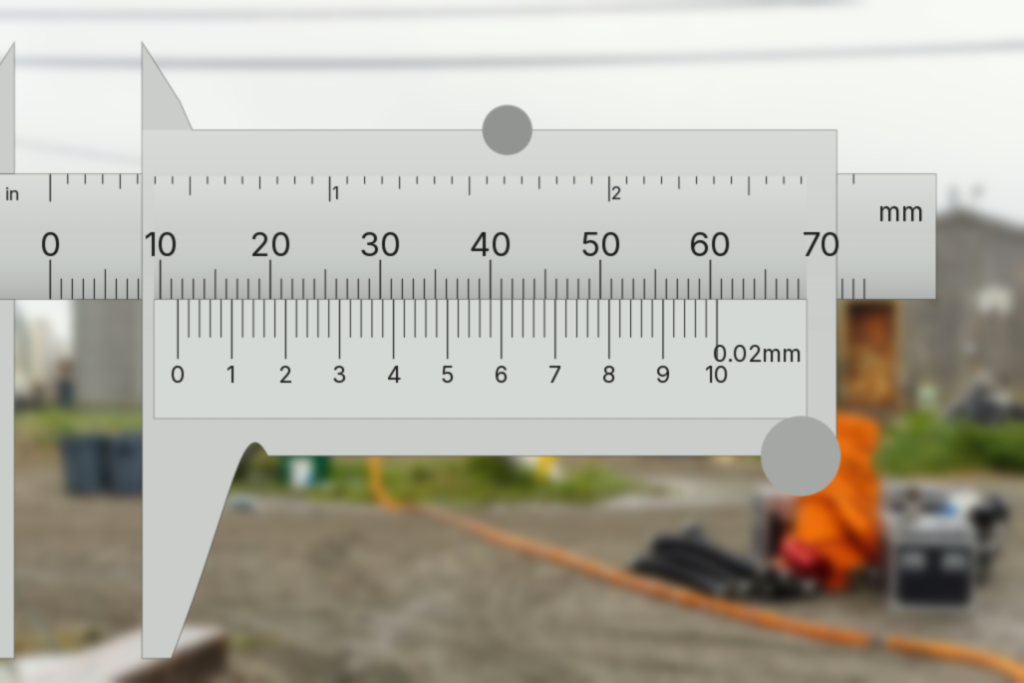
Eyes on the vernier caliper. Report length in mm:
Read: 11.6 mm
